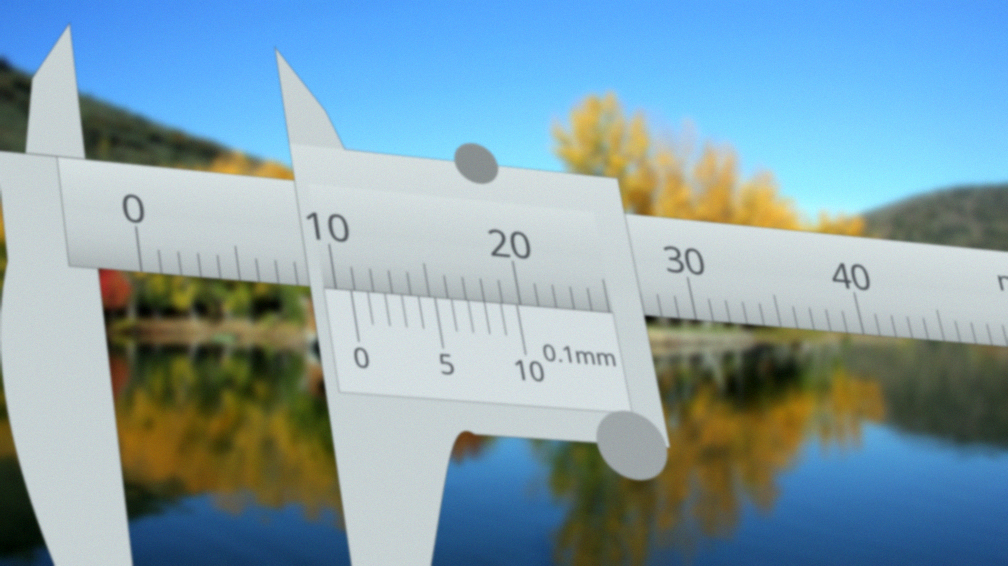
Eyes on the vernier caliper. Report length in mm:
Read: 10.8 mm
